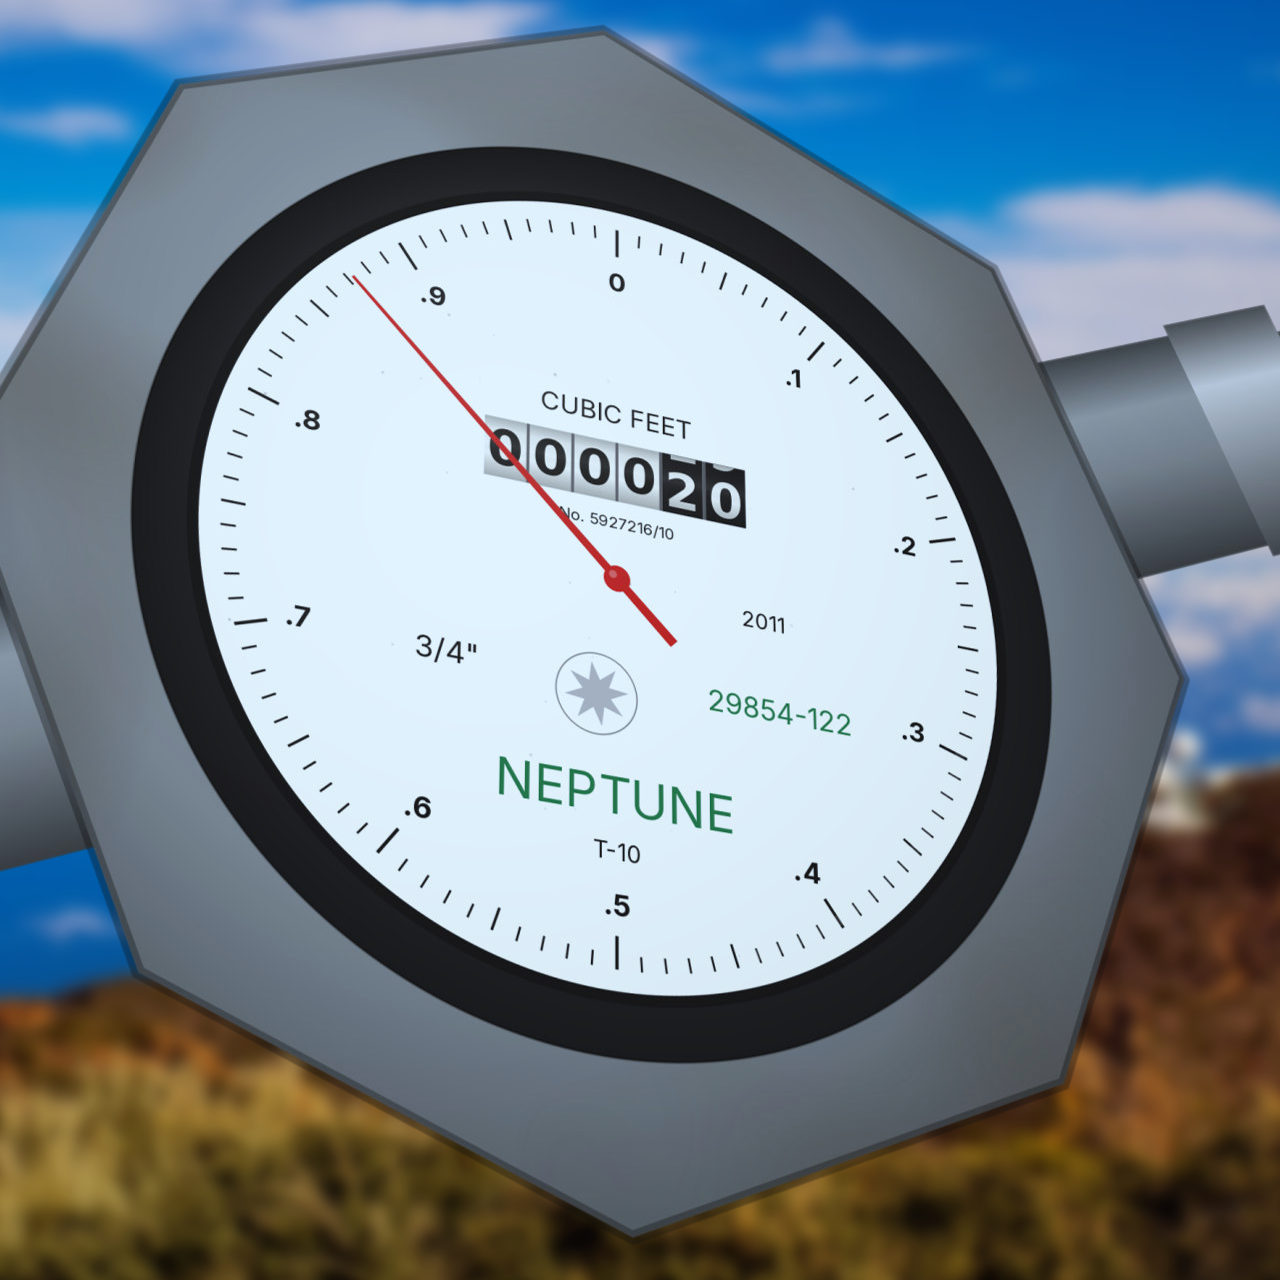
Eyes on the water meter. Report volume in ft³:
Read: 19.87 ft³
